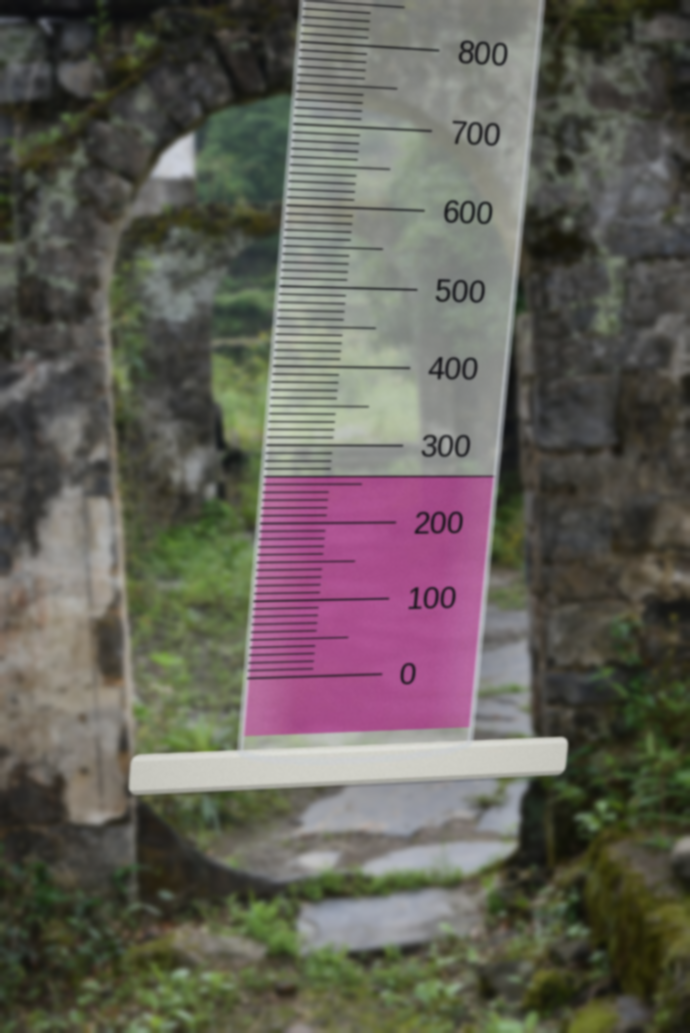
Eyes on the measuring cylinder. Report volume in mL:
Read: 260 mL
